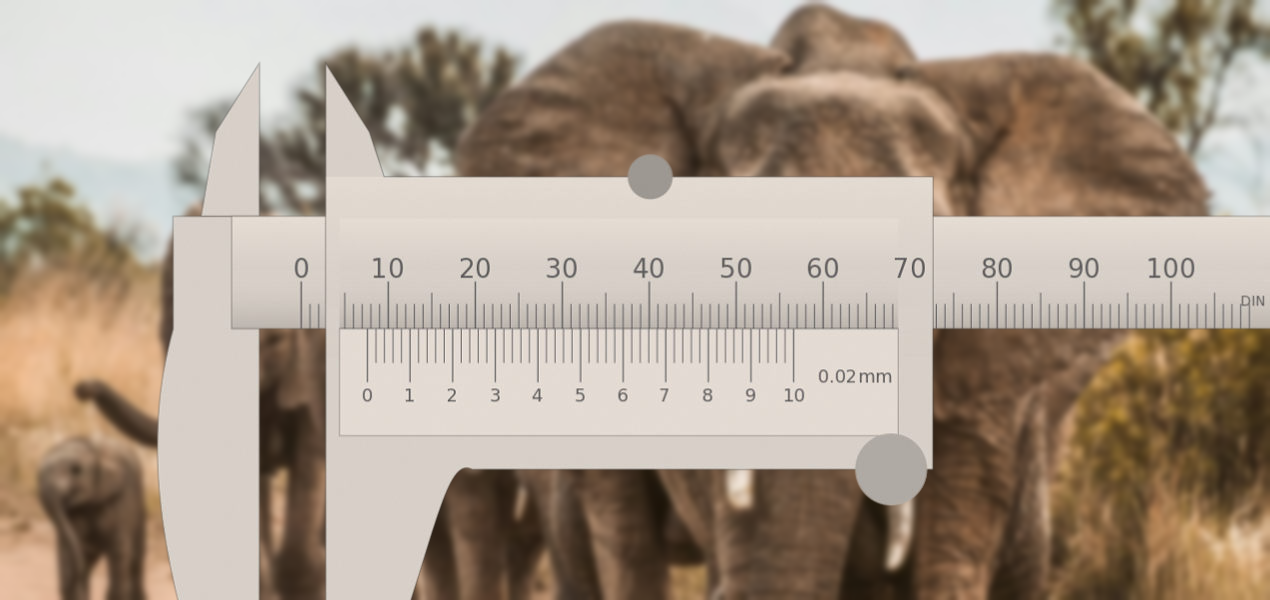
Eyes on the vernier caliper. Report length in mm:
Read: 7.6 mm
